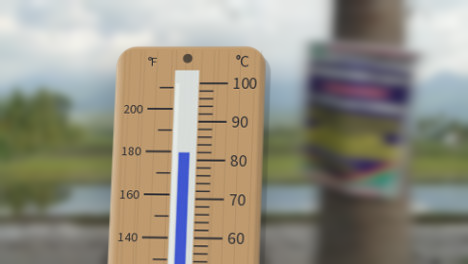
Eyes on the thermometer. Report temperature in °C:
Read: 82 °C
